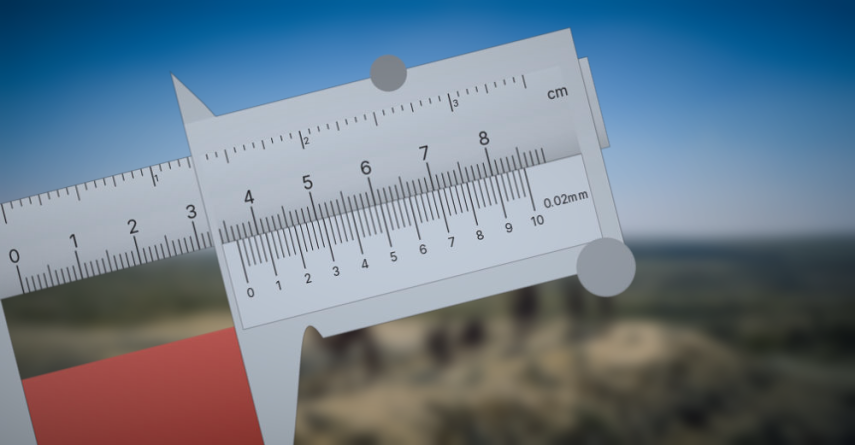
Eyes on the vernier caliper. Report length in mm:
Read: 36.4 mm
